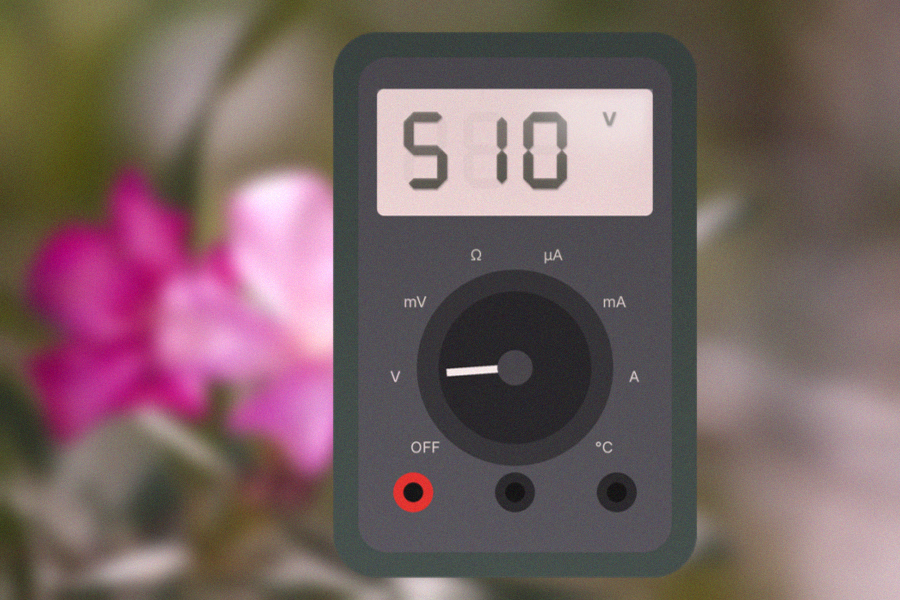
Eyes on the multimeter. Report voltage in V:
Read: 510 V
